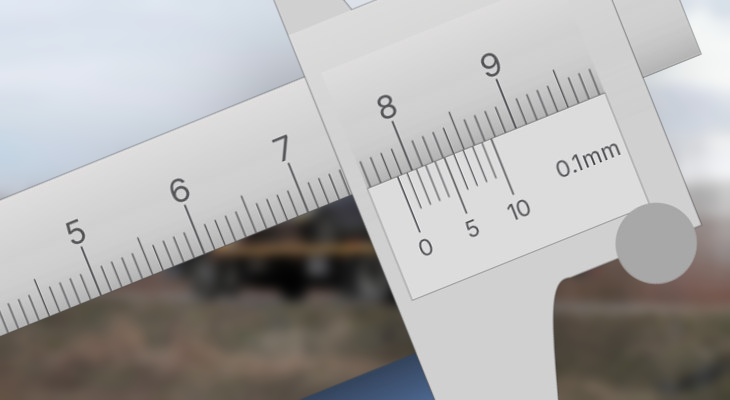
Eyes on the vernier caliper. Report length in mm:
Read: 78.6 mm
